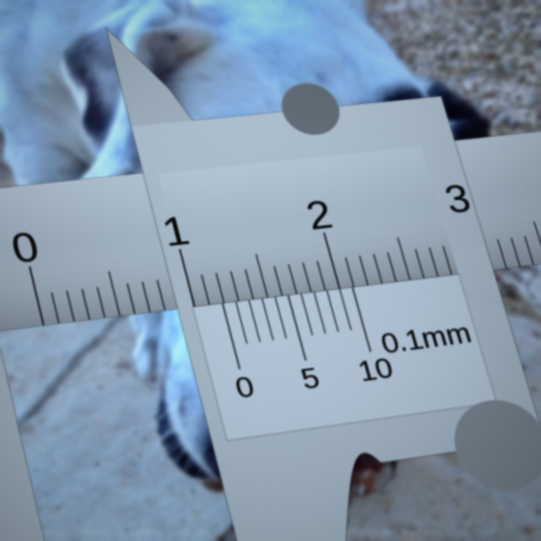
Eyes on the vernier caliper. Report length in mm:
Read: 11.9 mm
